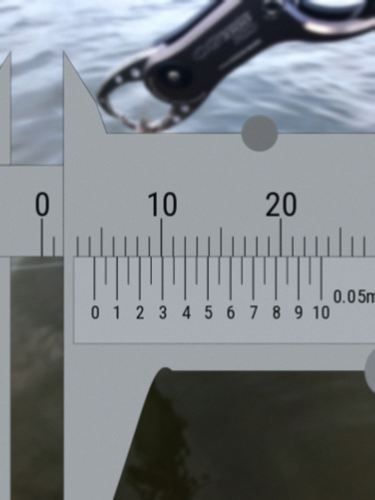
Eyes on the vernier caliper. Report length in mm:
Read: 4.4 mm
